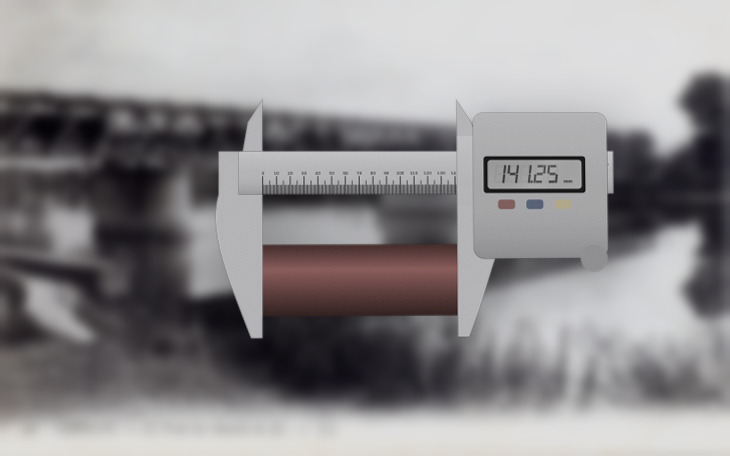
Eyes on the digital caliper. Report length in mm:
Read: 141.25 mm
